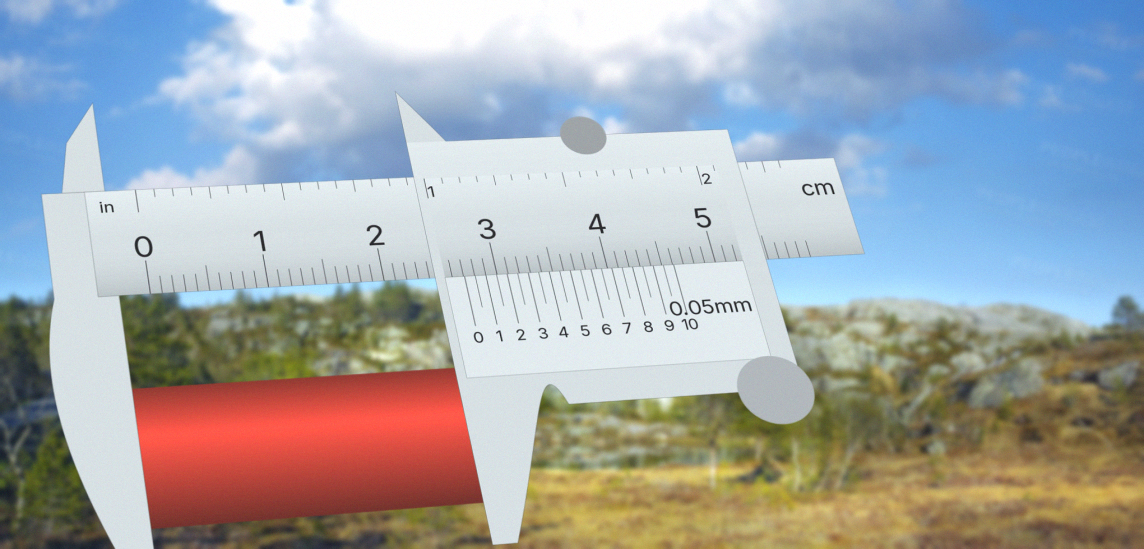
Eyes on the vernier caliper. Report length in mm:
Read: 27.1 mm
